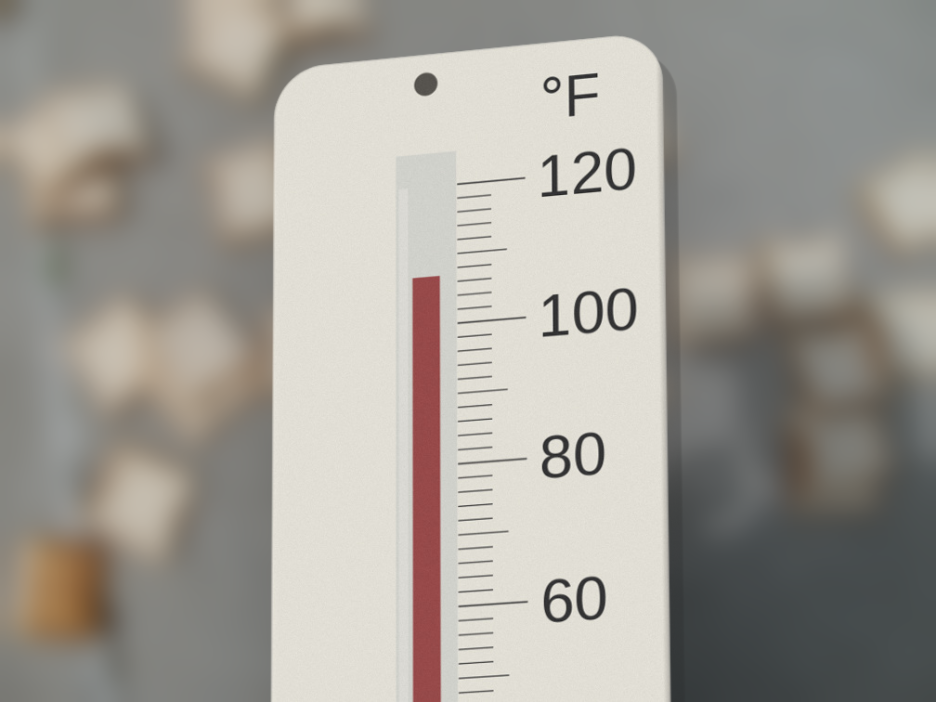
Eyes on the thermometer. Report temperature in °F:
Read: 107 °F
